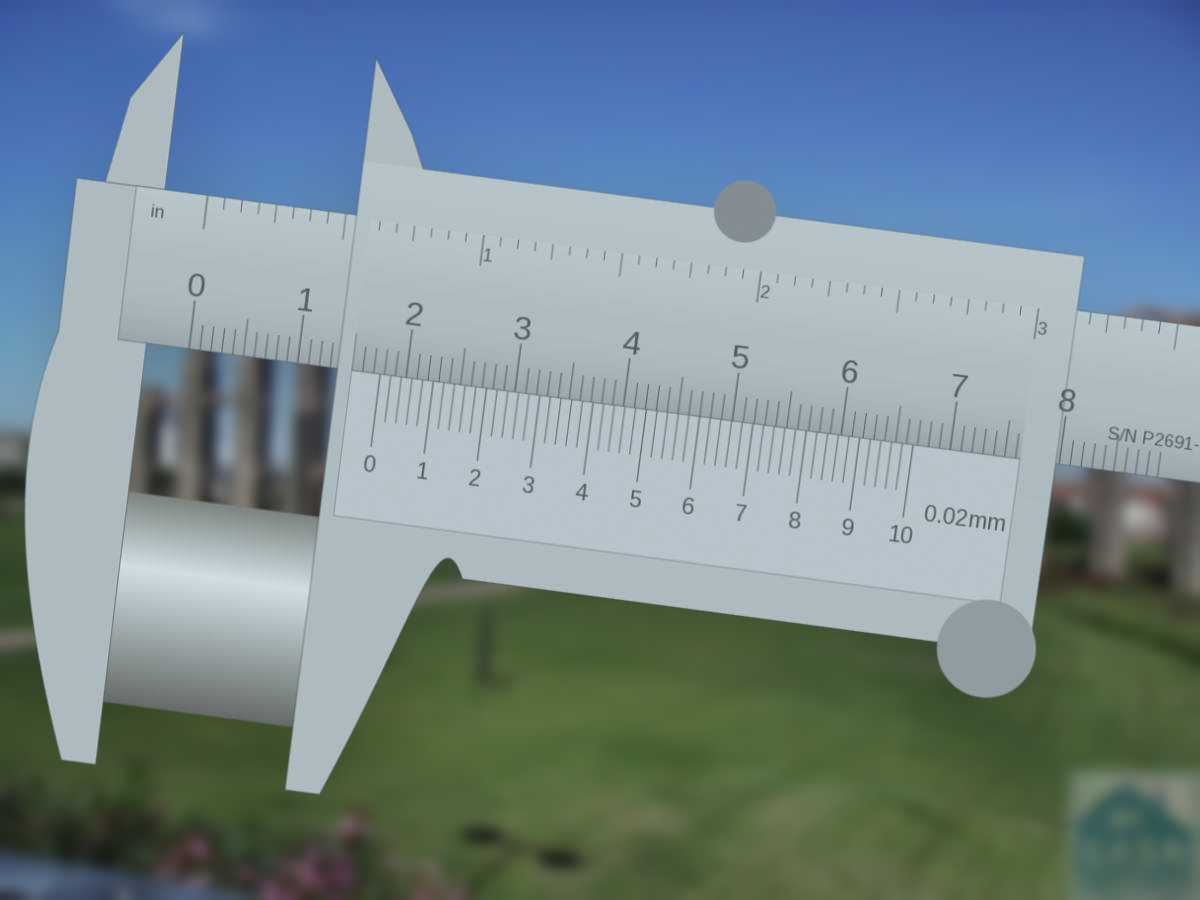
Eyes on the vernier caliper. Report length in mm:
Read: 17.6 mm
